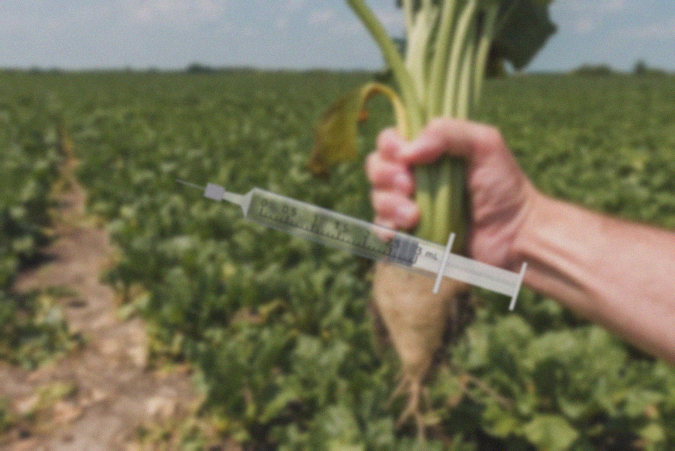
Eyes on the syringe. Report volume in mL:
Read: 2.5 mL
